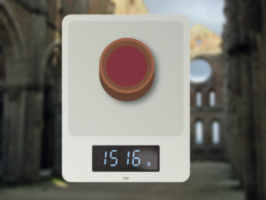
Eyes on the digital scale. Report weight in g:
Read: 1516 g
